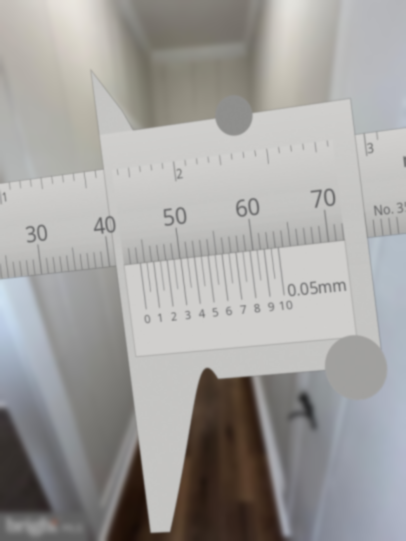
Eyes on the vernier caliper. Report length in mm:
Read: 44.4 mm
